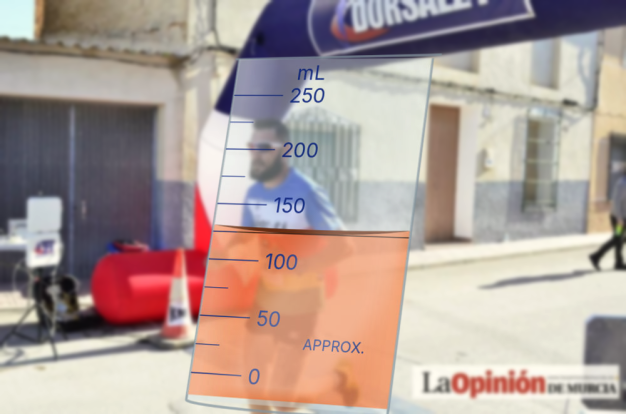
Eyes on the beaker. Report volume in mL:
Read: 125 mL
